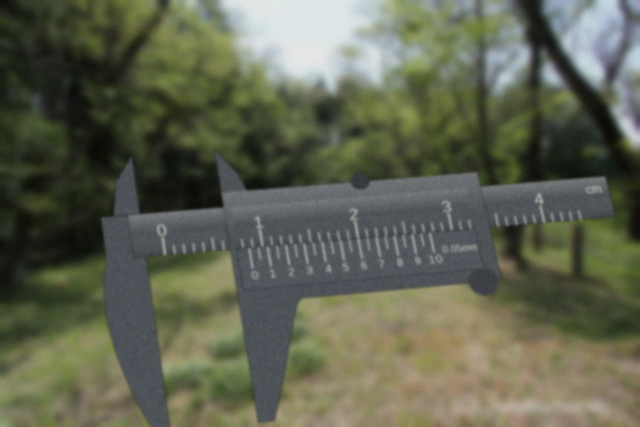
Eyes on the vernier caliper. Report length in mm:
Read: 8.6 mm
